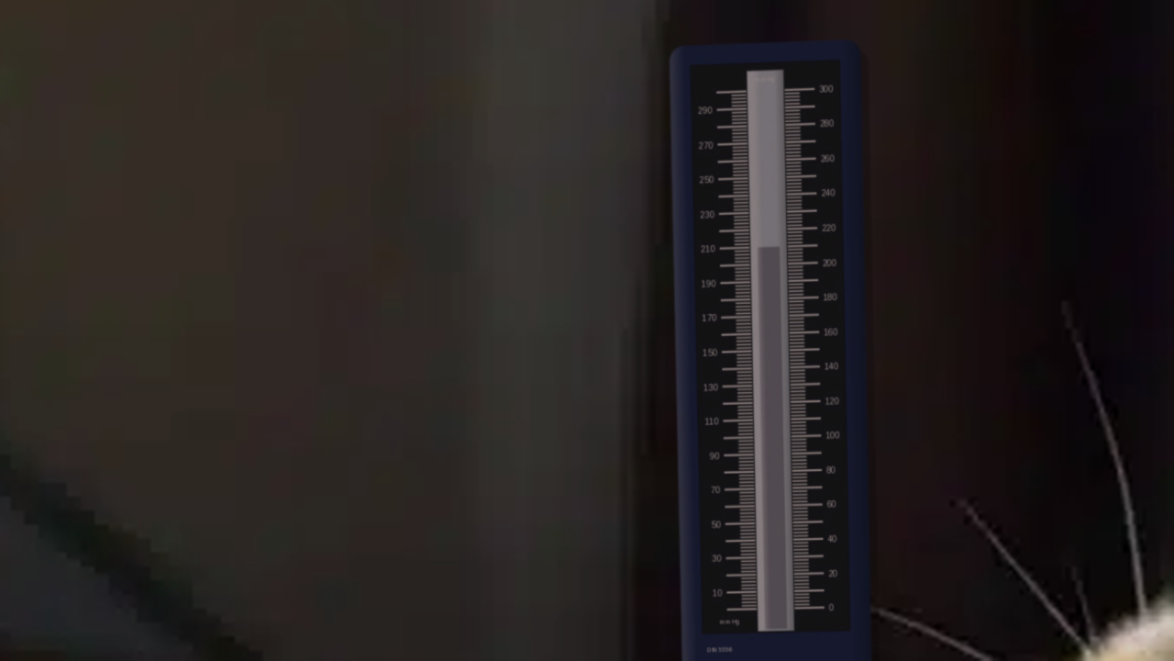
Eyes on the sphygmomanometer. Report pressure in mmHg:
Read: 210 mmHg
